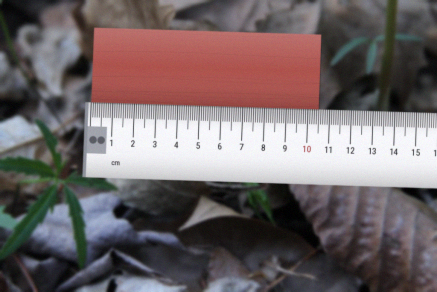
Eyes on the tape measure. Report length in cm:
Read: 10.5 cm
